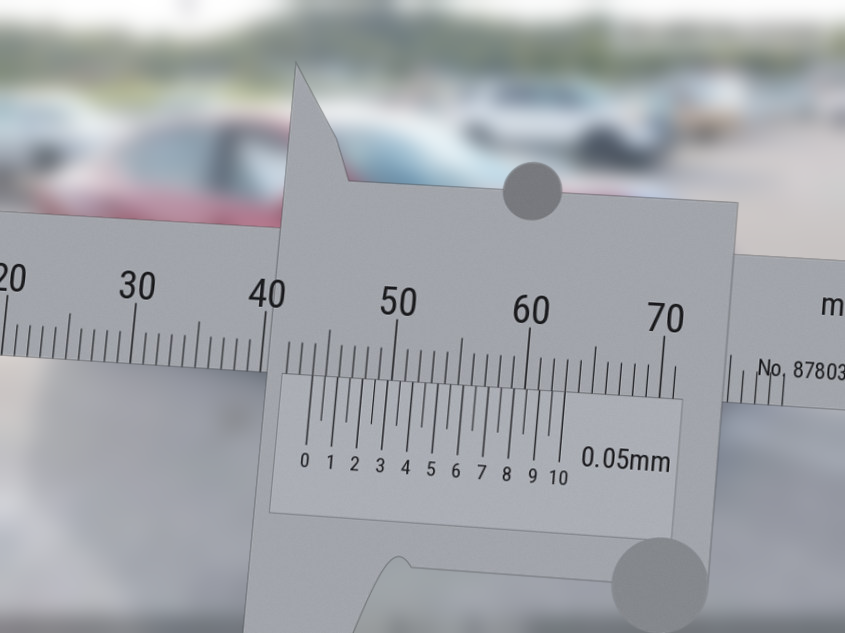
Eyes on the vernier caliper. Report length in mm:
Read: 44.0 mm
